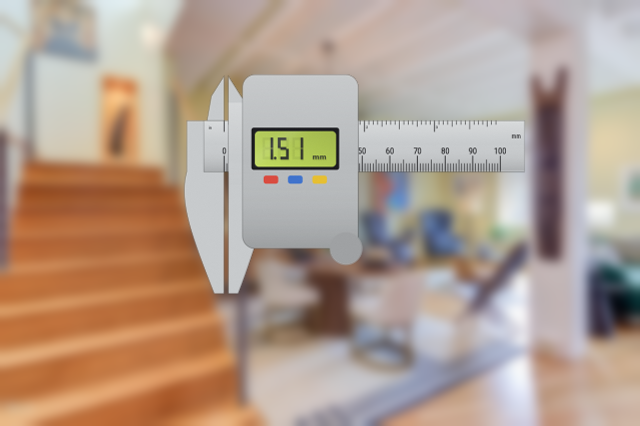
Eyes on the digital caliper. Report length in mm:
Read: 1.51 mm
